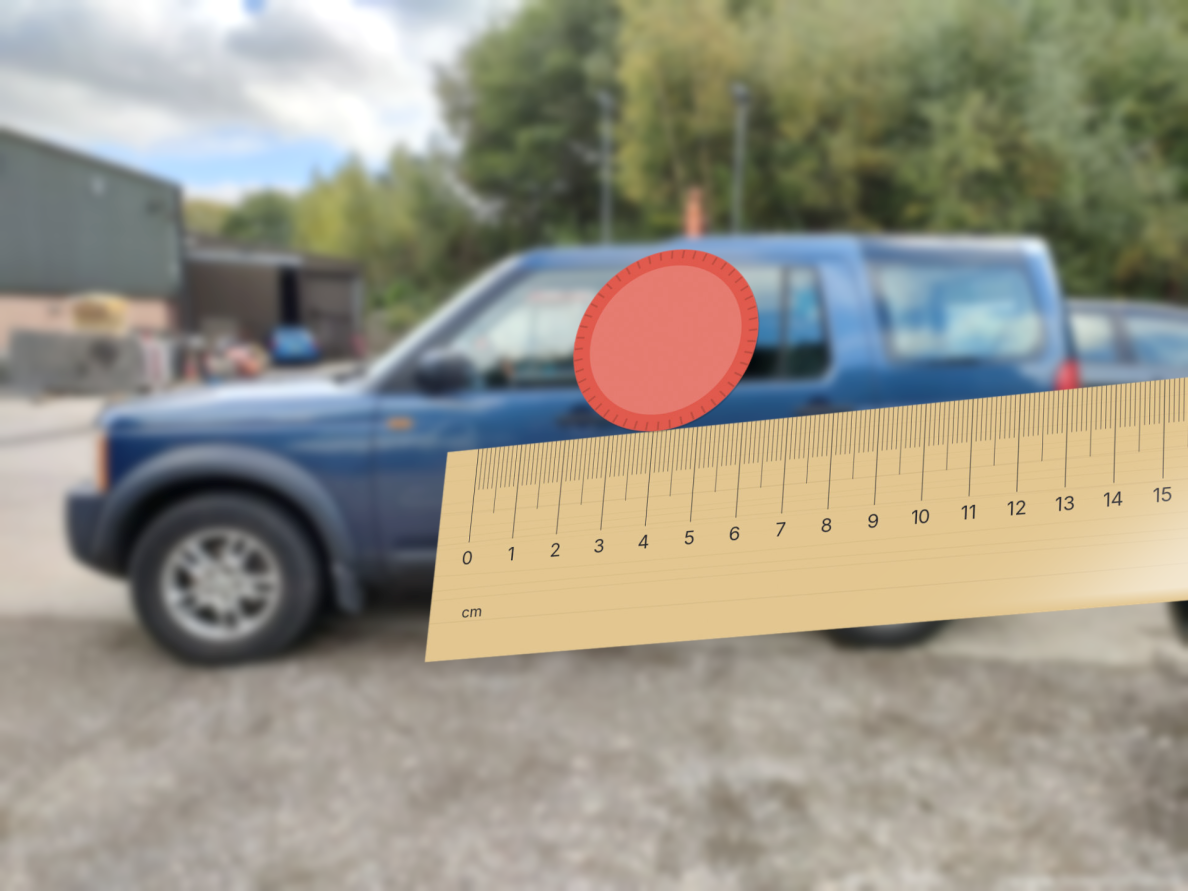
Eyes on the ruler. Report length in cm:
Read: 4.2 cm
